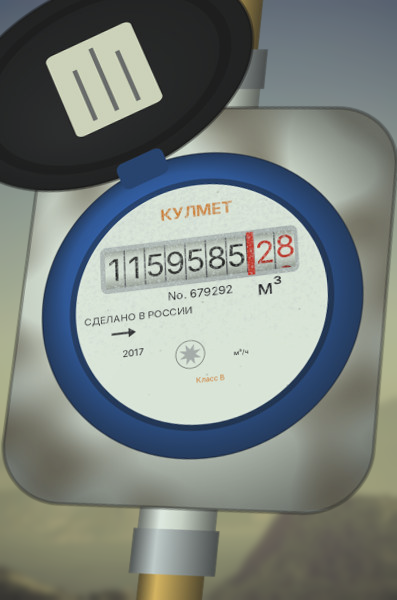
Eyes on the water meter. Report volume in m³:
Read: 1159585.28 m³
